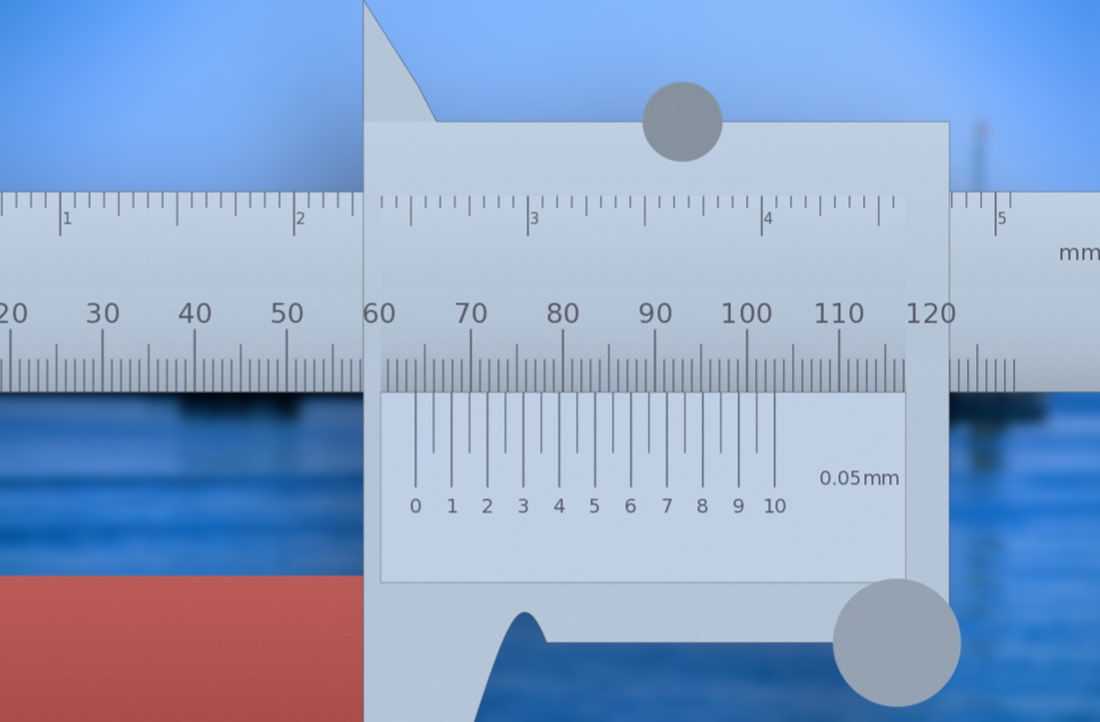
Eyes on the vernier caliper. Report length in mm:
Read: 64.0 mm
